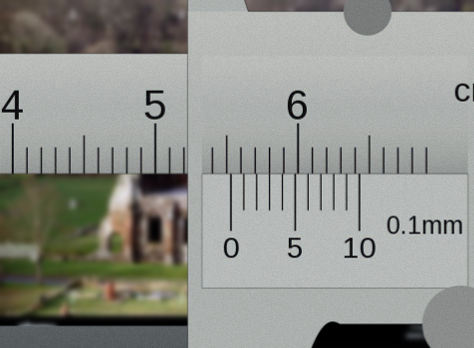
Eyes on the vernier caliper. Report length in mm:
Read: 55.3 mm
